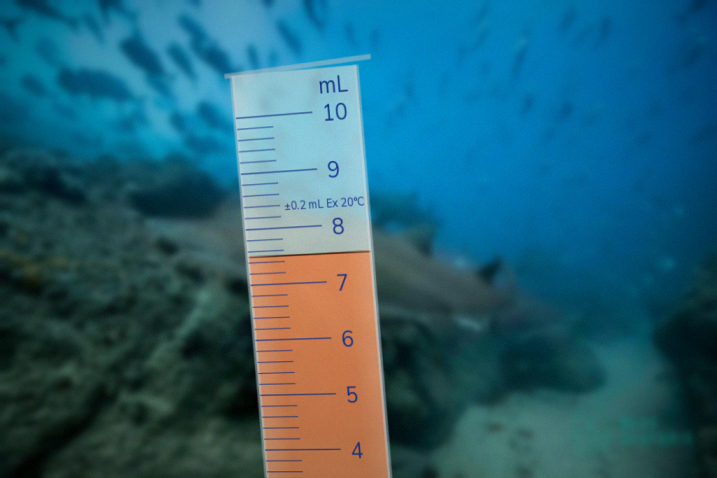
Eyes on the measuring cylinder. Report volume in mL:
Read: 7.5 mL
